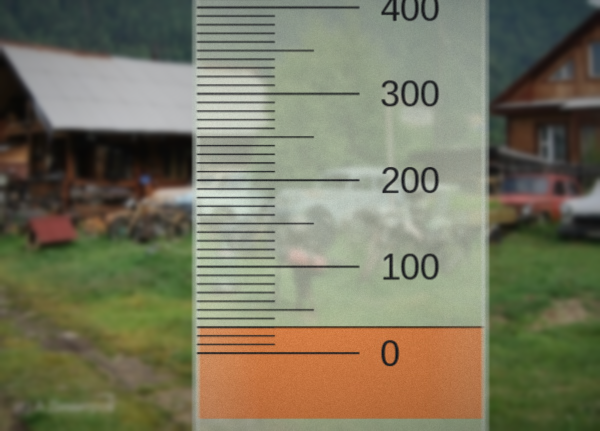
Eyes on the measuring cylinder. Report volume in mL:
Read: 30 mL
